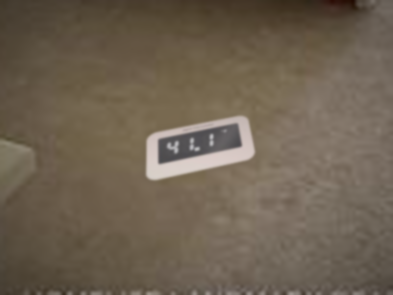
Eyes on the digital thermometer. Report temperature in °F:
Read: 41.1 °F
